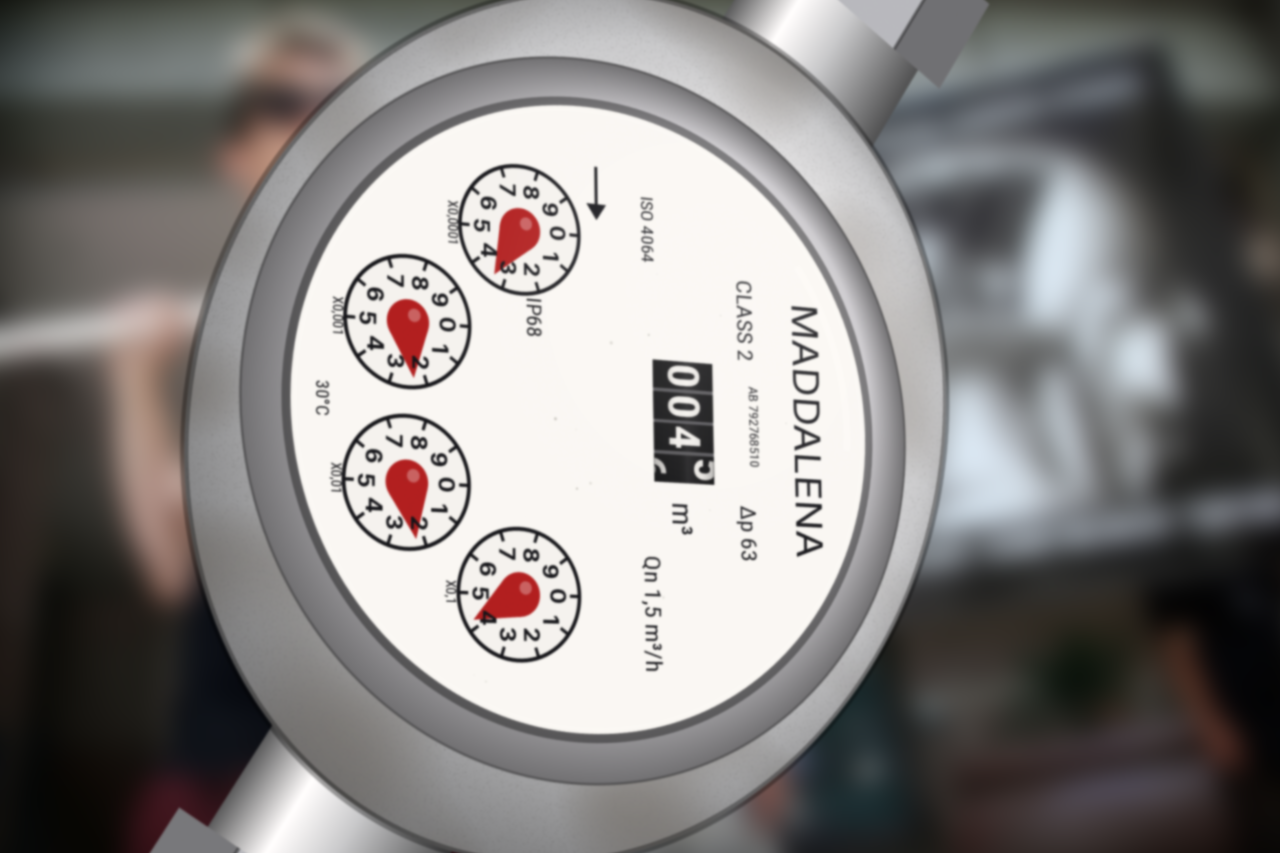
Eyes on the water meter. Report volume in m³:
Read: 45.4223 m³
